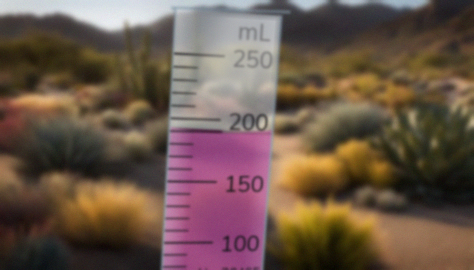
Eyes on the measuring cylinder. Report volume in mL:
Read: 190 mL
